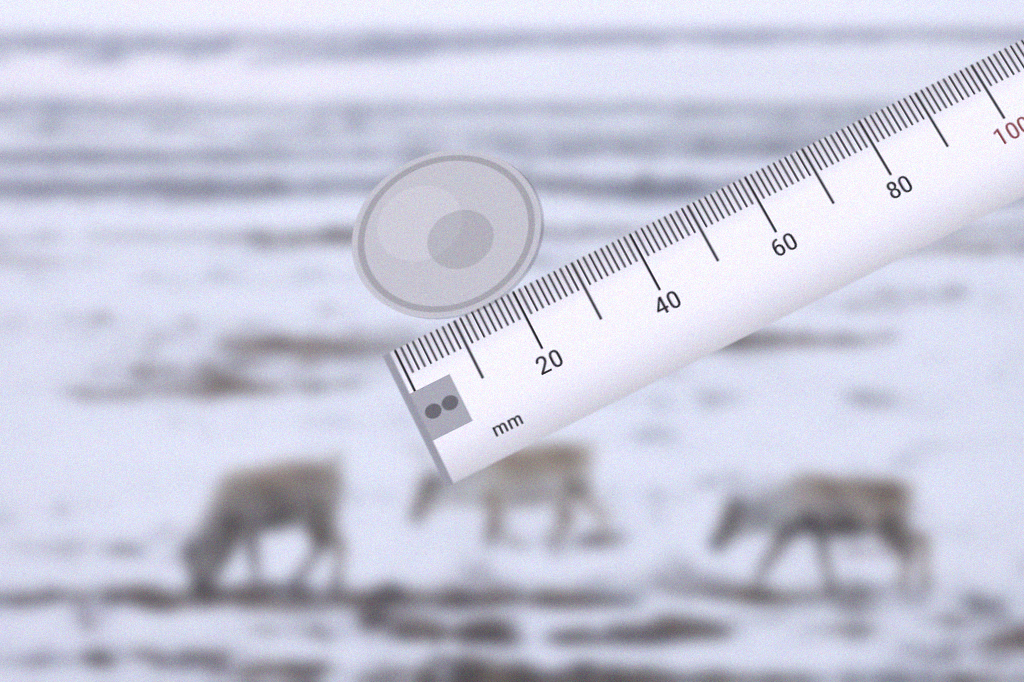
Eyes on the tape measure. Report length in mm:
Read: 30 mm
